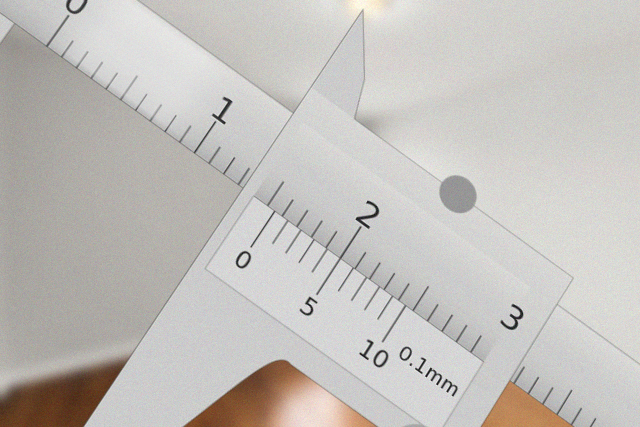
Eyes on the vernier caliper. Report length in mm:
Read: 15.5 mm
